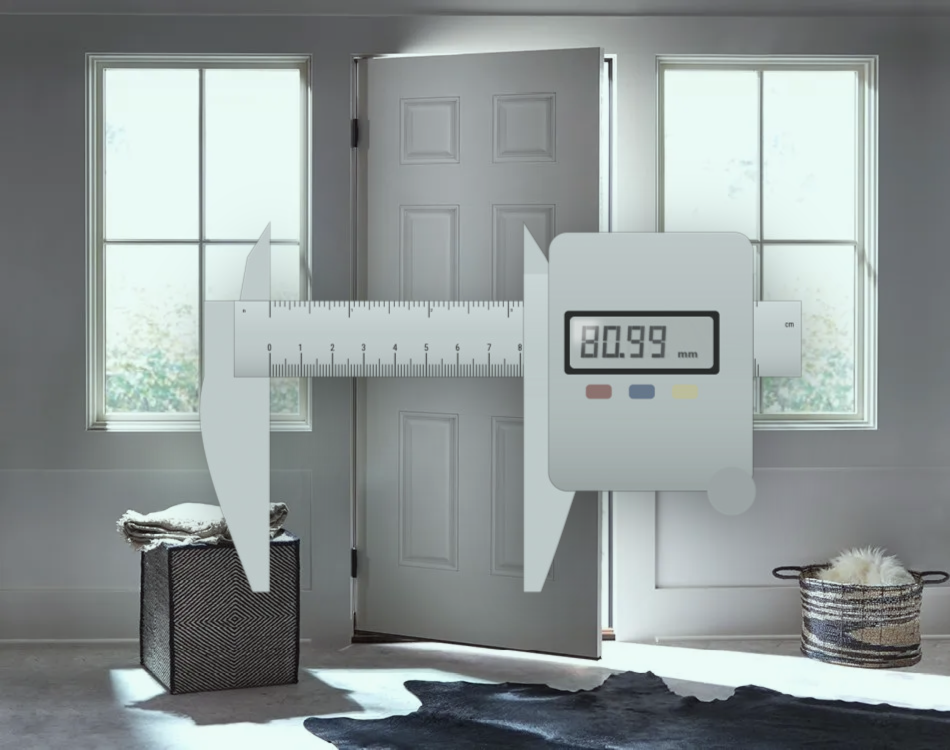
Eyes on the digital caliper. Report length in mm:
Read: 80.99 mm
